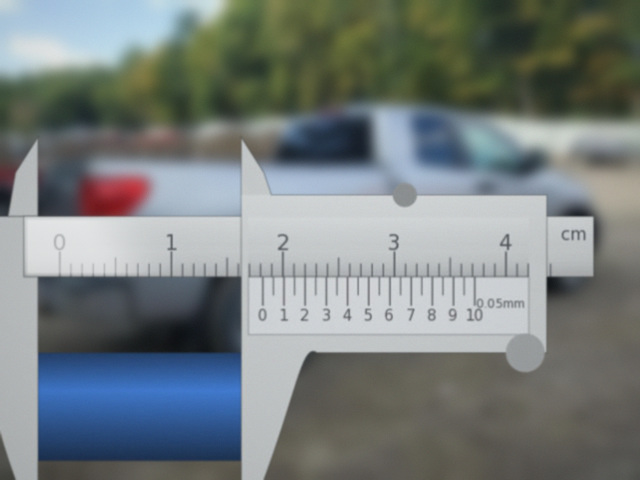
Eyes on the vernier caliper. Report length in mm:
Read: 18.2 mm
